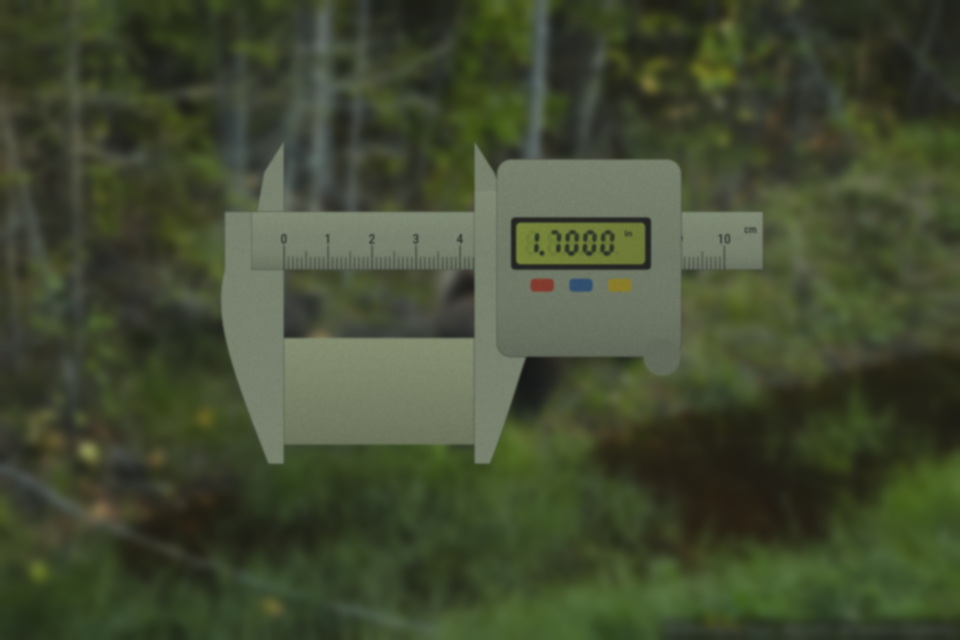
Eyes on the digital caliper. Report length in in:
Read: 1.7000 in
